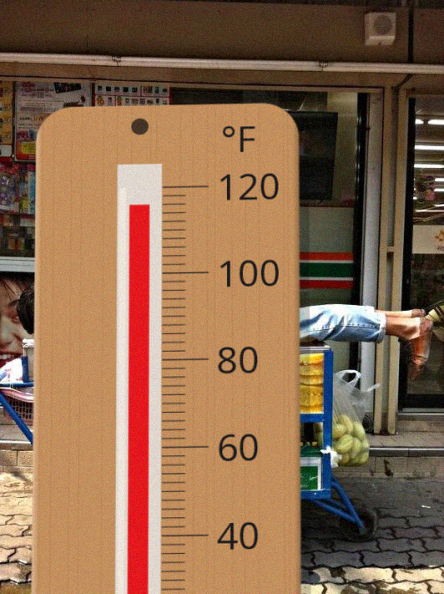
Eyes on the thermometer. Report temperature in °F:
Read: 116 °F
